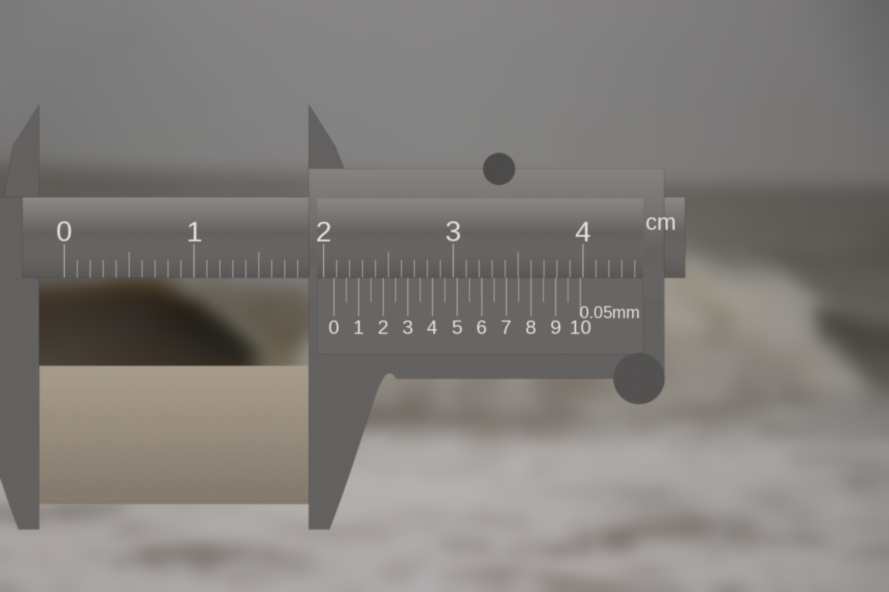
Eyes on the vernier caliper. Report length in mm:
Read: 20.8 mm
